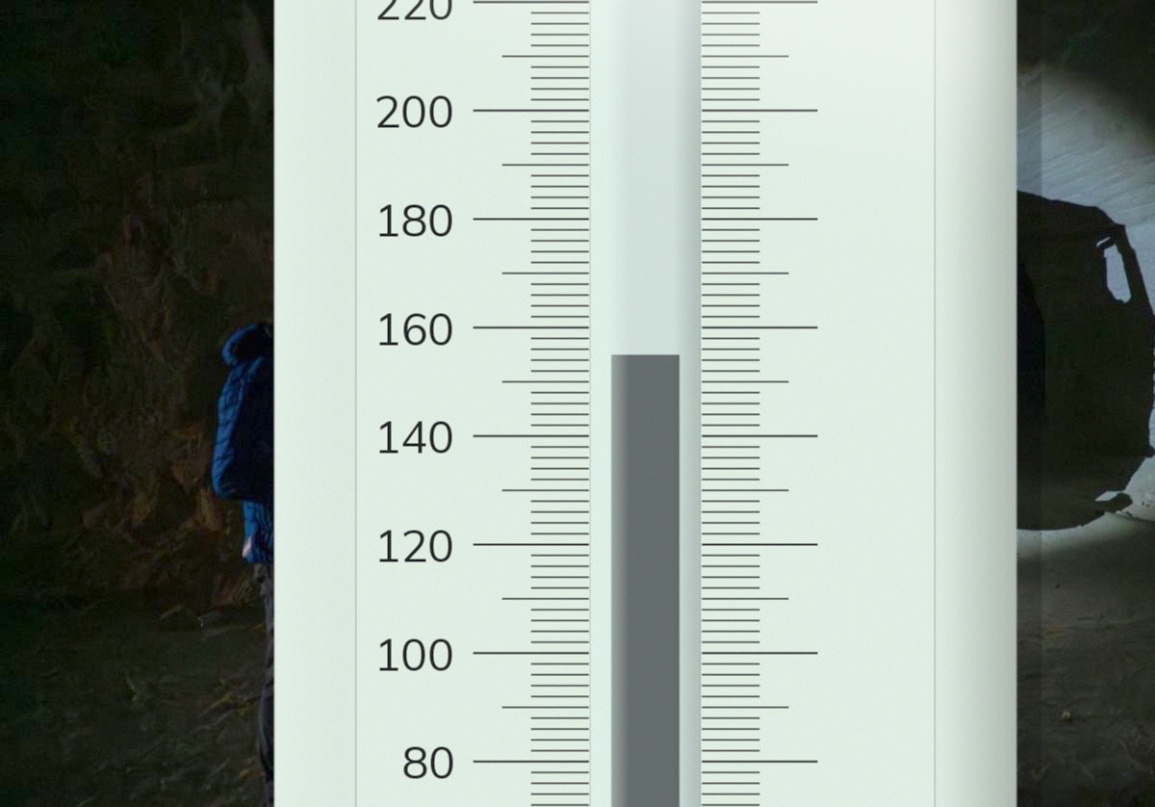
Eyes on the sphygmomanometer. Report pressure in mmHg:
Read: 155 mmHg
